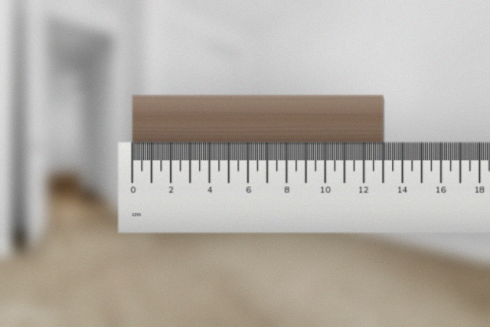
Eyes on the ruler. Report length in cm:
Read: 13 cm
